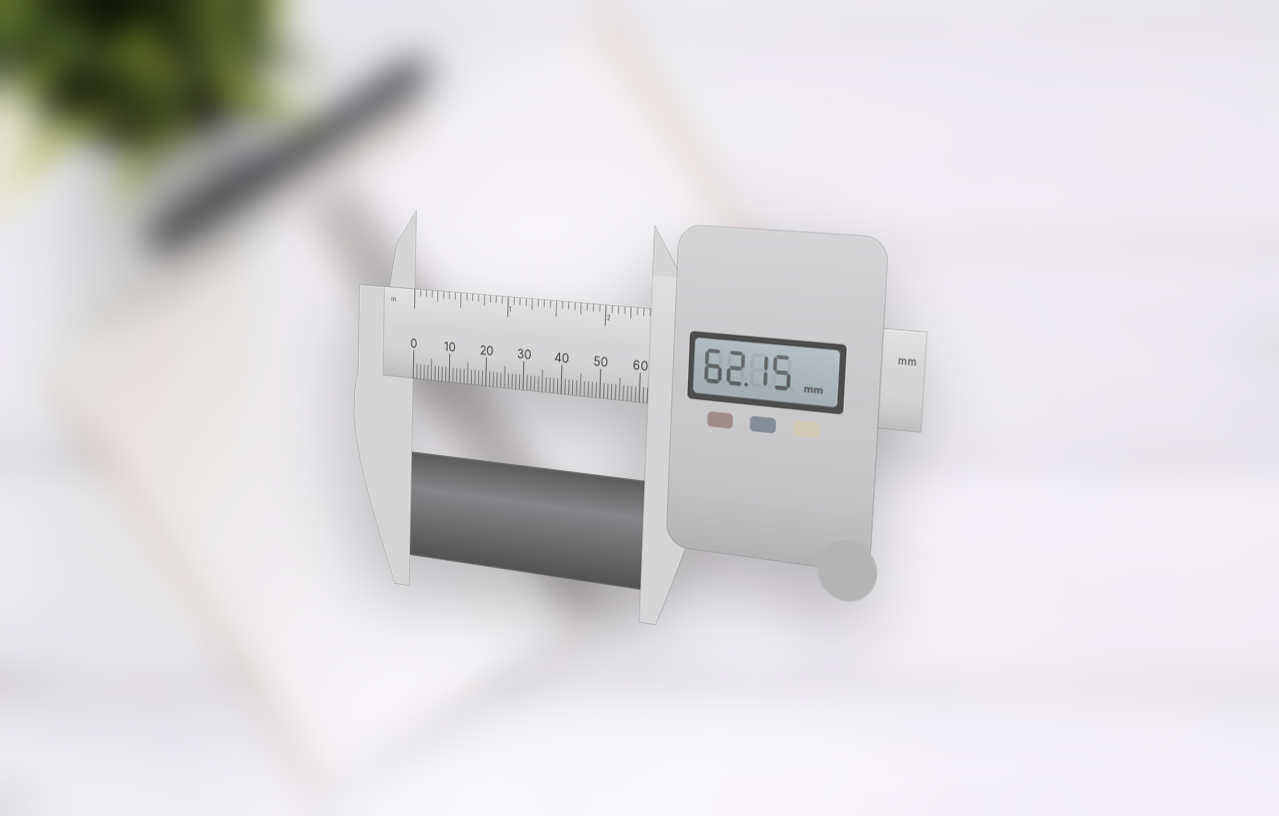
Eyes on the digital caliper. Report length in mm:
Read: 62.15 mm
